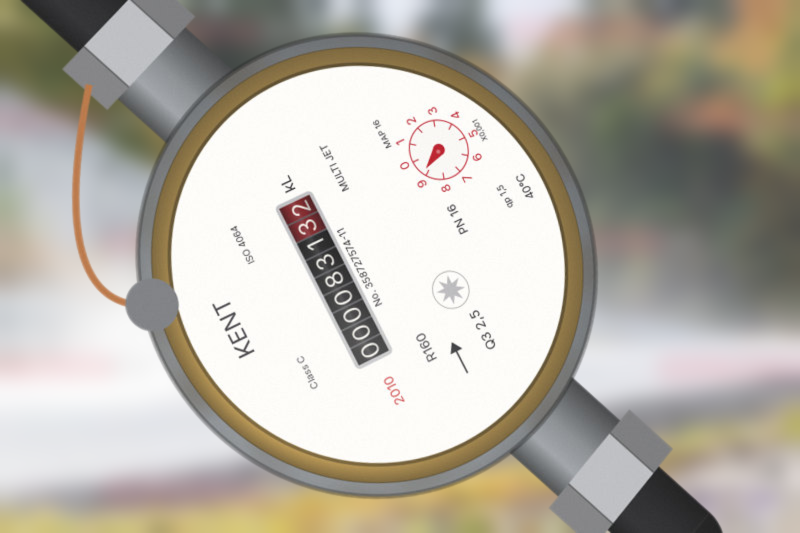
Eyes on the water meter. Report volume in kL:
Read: 831.319 kL
